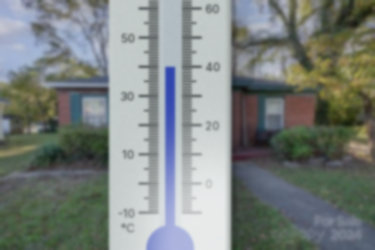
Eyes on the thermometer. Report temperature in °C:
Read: 40 °C
